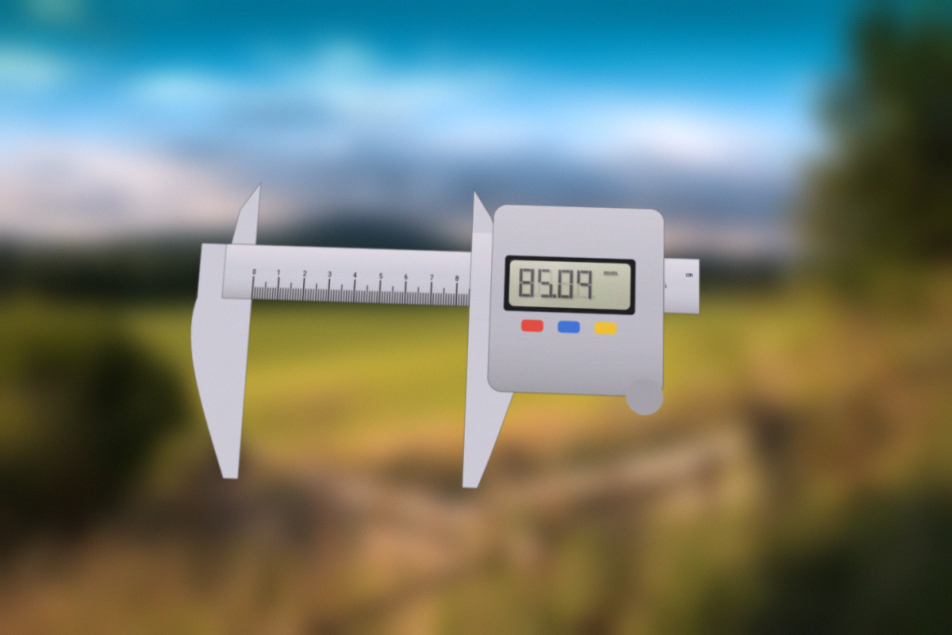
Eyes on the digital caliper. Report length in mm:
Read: 85.09 mm
